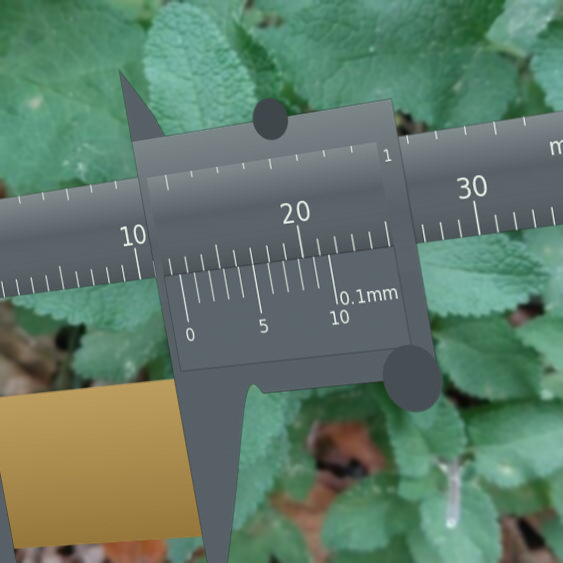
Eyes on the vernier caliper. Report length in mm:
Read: 12.5 mm
